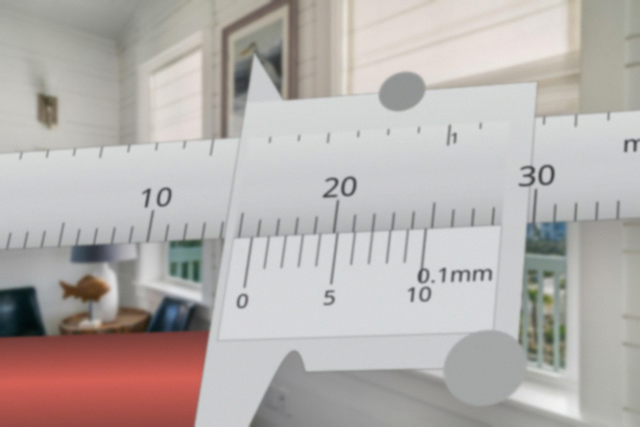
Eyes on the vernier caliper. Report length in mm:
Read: 15.7 mm
